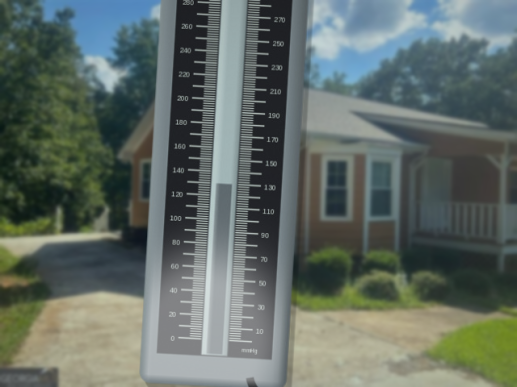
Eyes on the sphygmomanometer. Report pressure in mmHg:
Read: 130 mmHg
